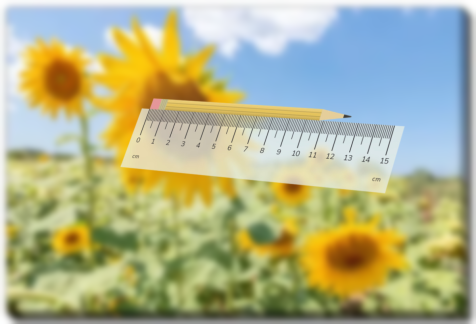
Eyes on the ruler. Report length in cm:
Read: 12.5 cm
